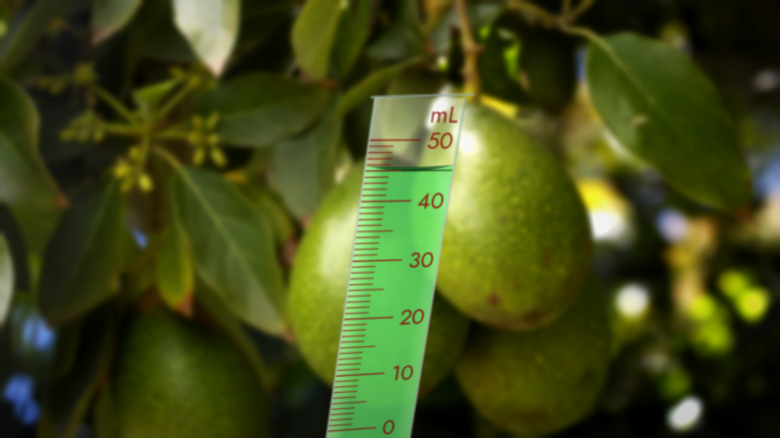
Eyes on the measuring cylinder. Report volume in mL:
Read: 45 mL
